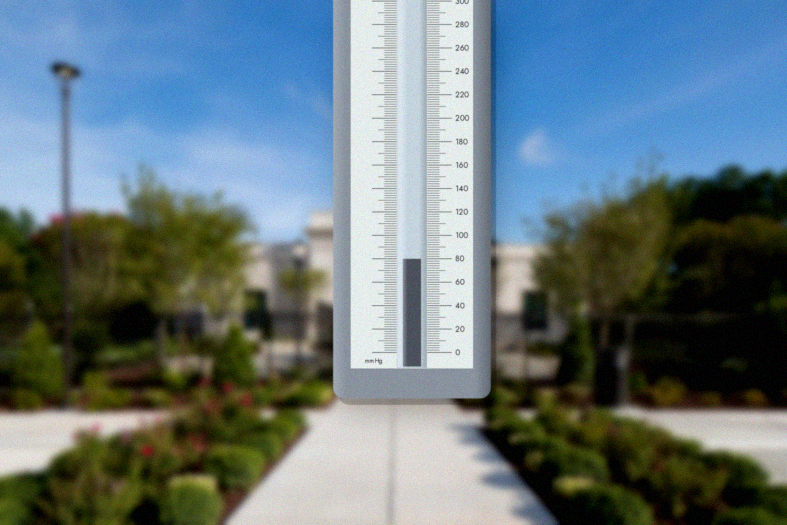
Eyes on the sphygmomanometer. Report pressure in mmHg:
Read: 80 mmHg
